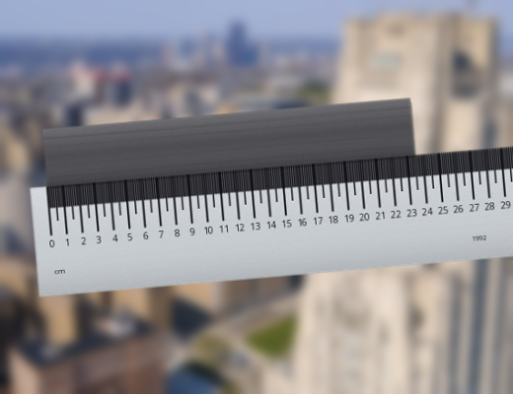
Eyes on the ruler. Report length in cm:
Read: 23.5 cm
